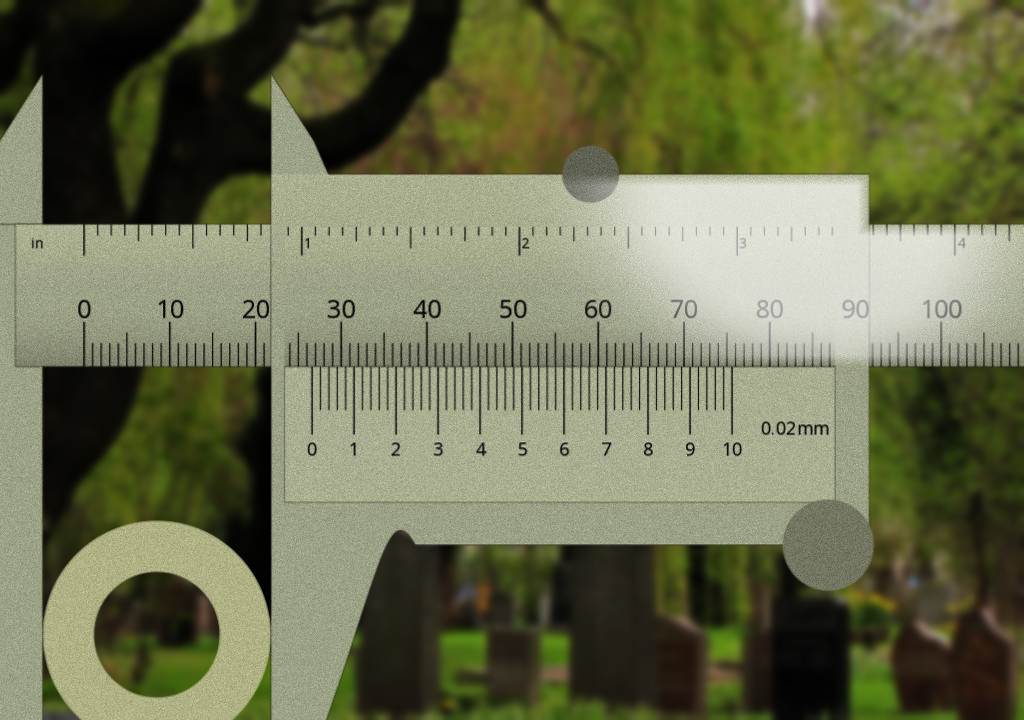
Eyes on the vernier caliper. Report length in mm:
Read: 26.6 mm
